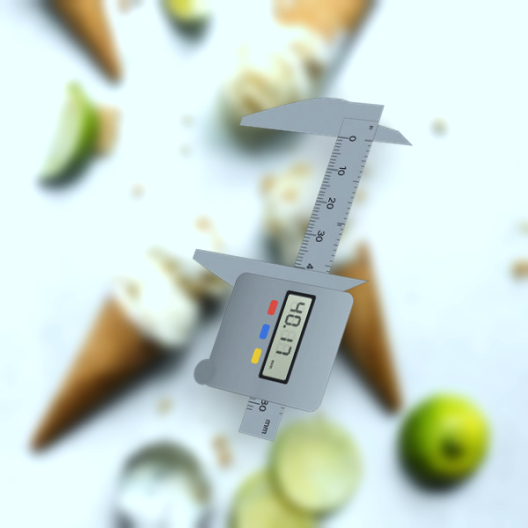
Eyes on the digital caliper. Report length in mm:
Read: 40.17 mm
